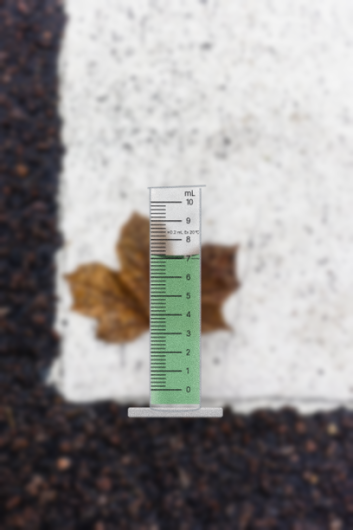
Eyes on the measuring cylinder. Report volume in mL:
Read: 7 mL
